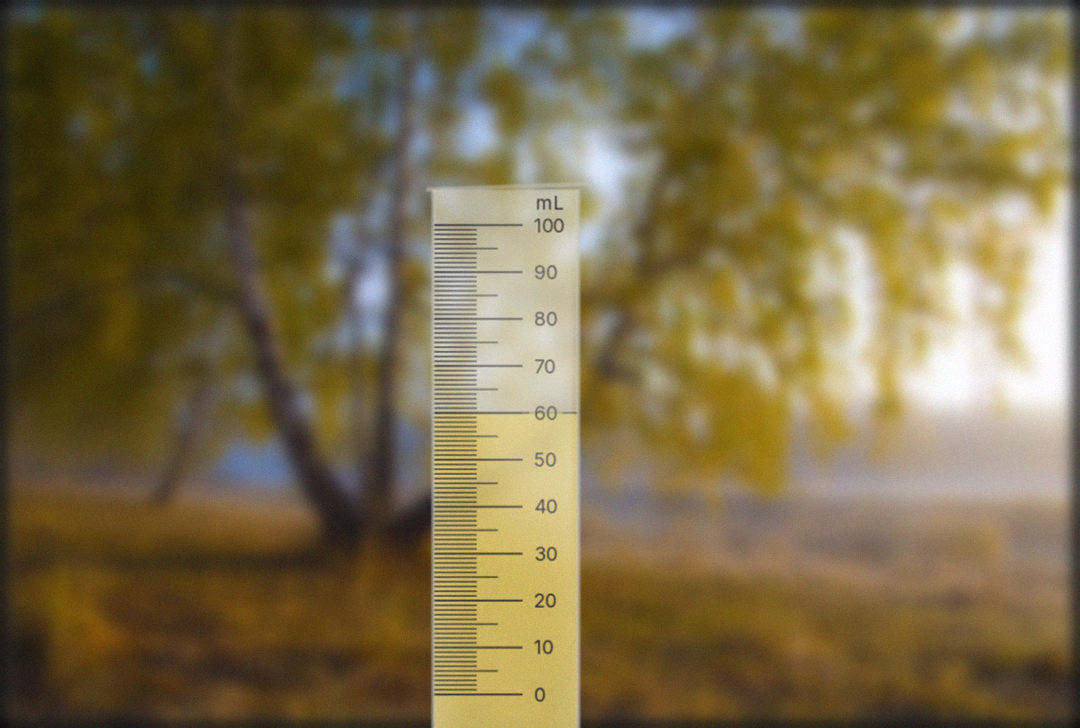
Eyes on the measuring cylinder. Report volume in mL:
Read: 60 mL
